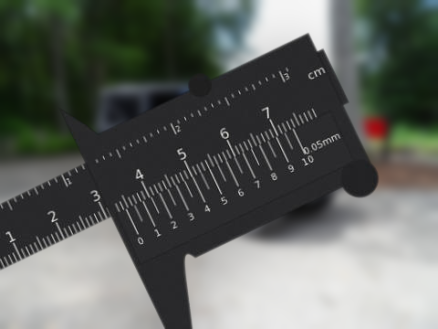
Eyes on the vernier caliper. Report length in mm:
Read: 34.5 mm
